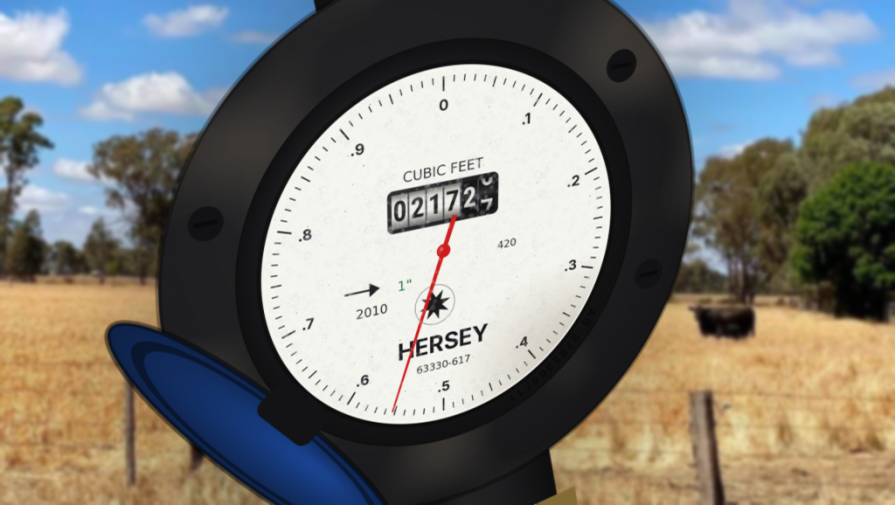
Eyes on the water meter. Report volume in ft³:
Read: 21726.55 ft³
